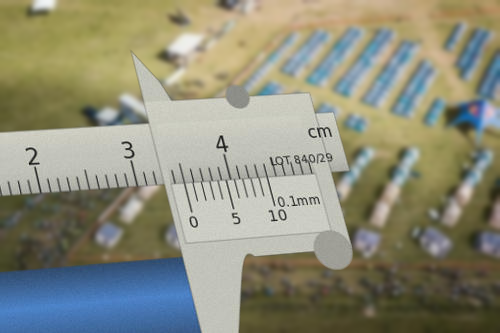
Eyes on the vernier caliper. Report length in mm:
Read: 35.0 mm
